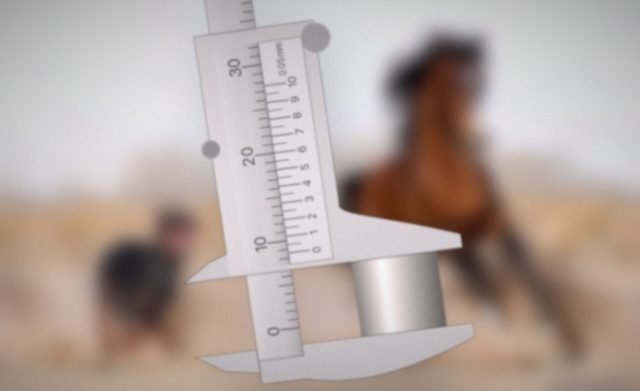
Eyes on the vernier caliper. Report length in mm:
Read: 8.6 mm
